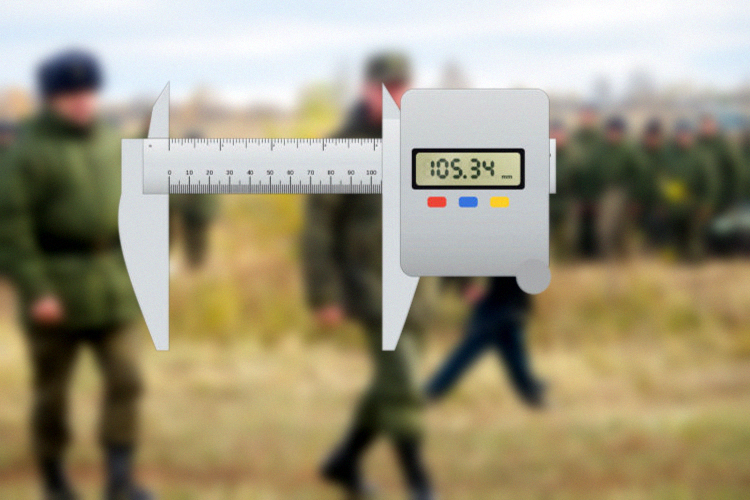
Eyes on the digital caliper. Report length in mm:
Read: 105.34 mm
